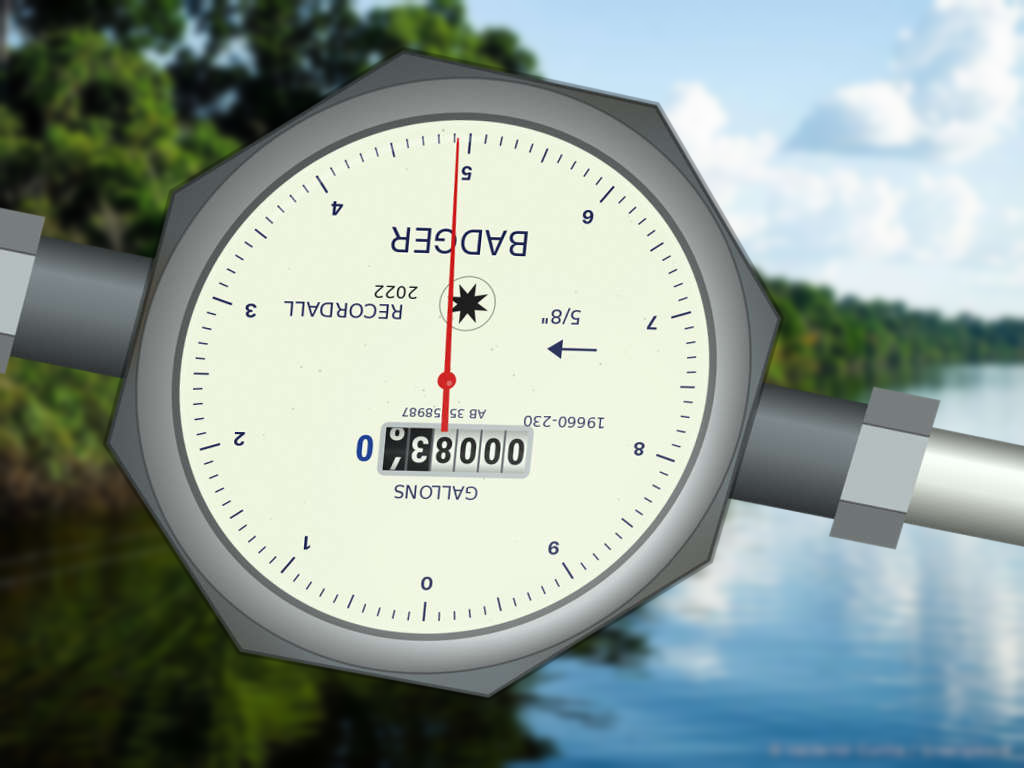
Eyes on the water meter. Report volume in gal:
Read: 8374.9 gal
